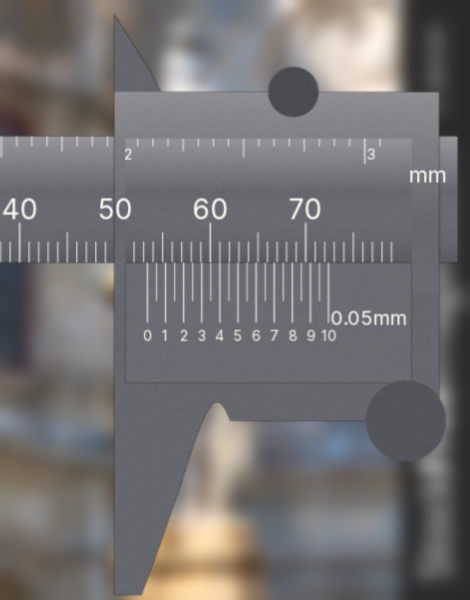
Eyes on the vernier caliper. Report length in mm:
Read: 53.4 mm
